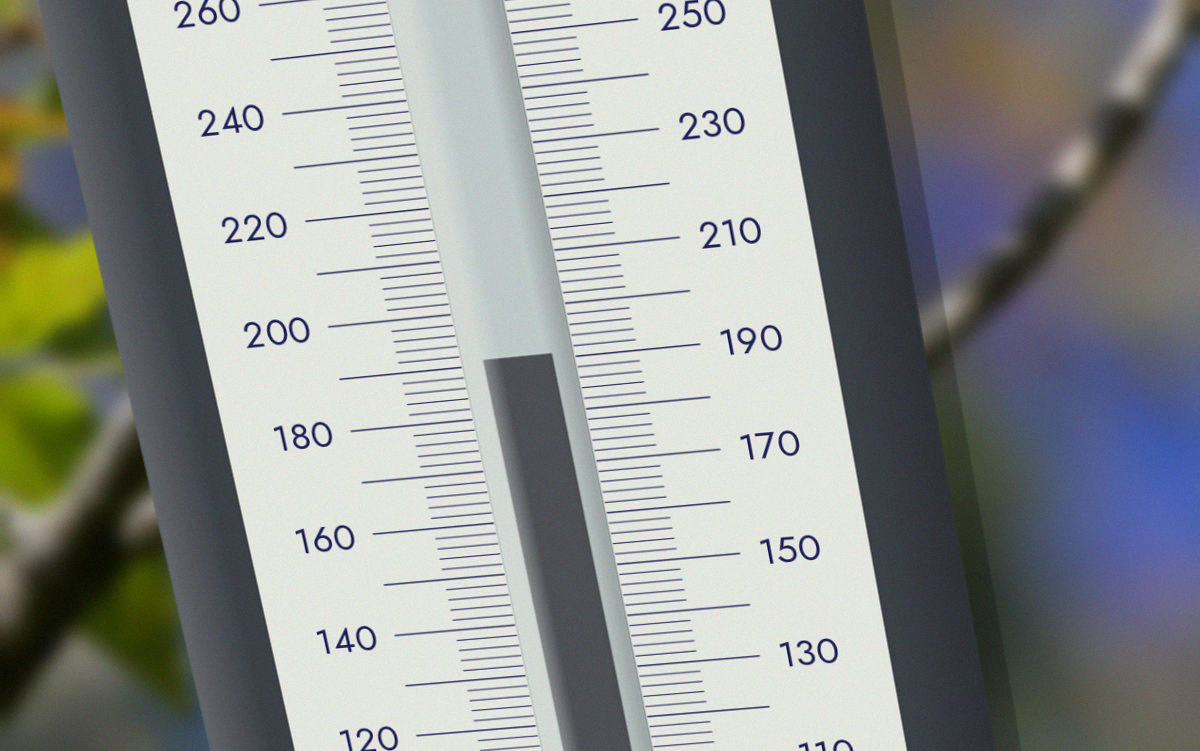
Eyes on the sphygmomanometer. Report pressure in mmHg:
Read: 191 mmHg
